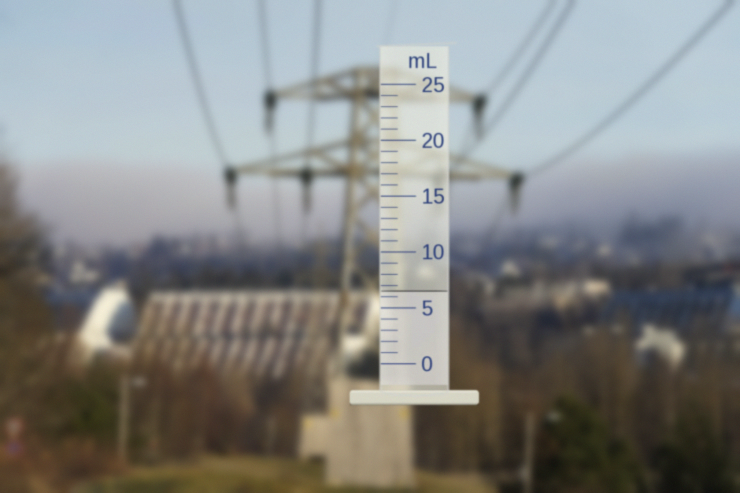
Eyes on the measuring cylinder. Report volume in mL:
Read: 6.5 mL
